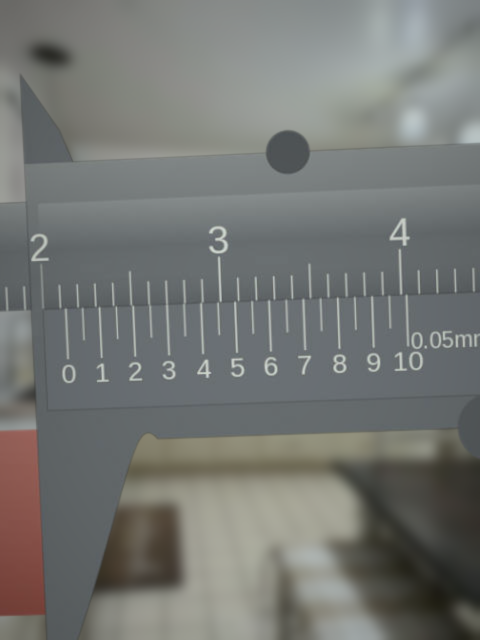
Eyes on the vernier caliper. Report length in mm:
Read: 21.3 mm
